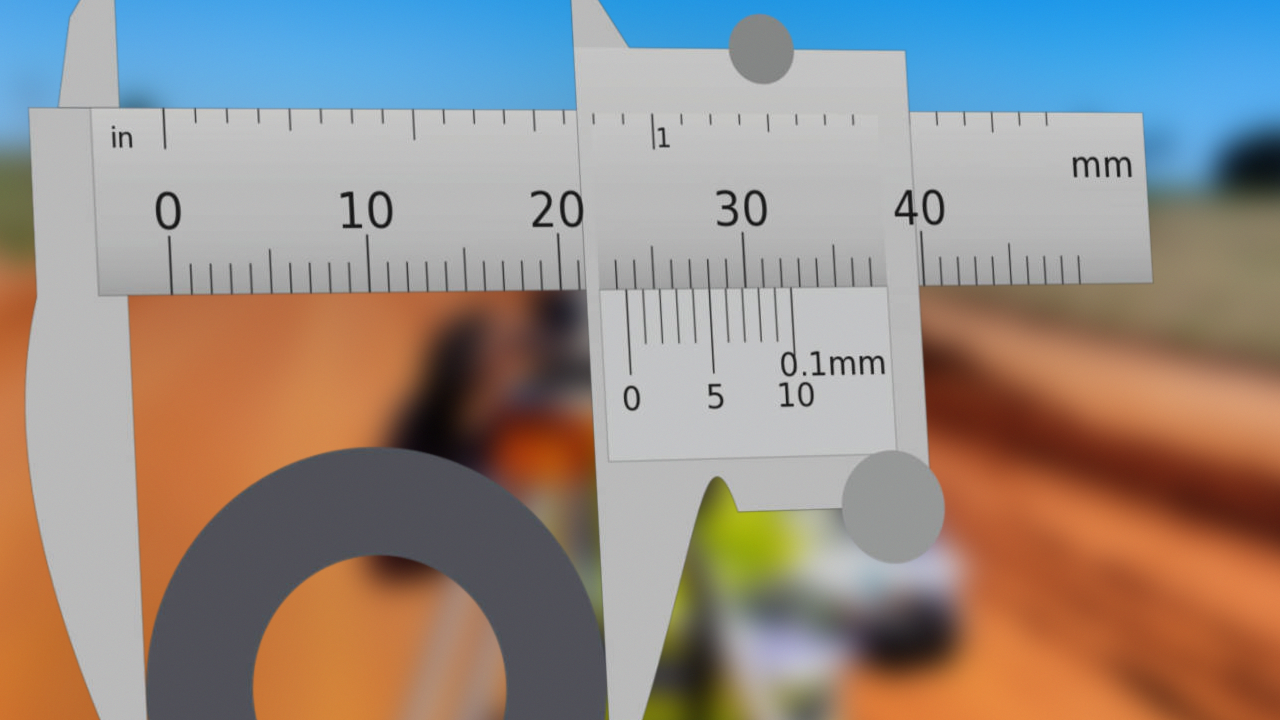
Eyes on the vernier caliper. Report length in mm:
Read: 23.5 mm
